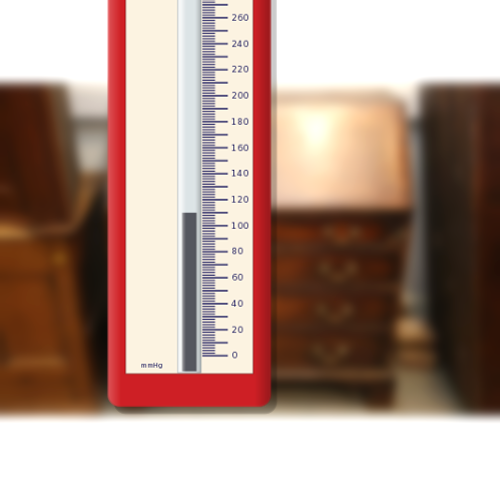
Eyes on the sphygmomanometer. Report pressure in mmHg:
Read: 110 mmHg
